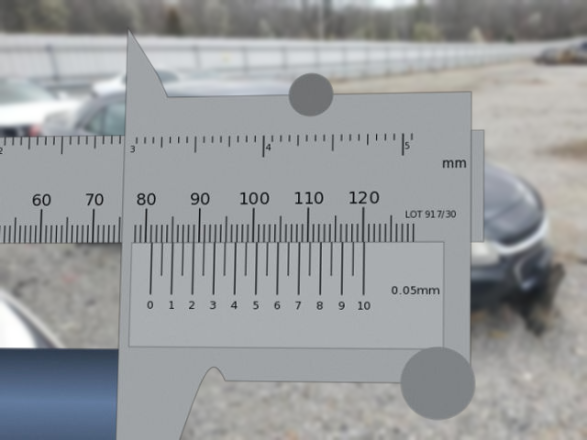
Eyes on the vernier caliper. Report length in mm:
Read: 81.2 mm
